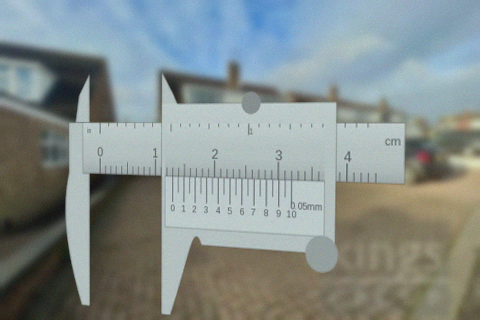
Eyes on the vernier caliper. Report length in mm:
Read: 13.0 mm
